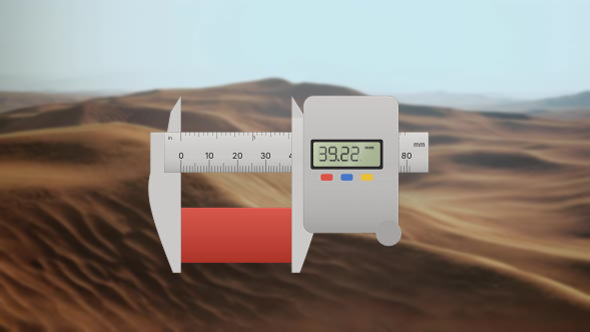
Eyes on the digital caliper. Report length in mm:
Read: 39.22 mm
